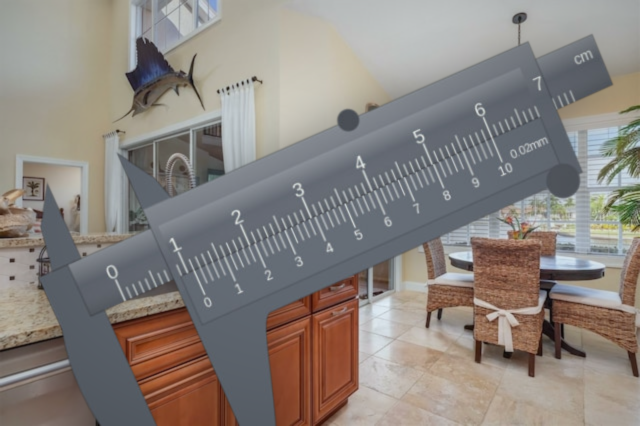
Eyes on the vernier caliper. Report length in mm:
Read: 11.0 mm
